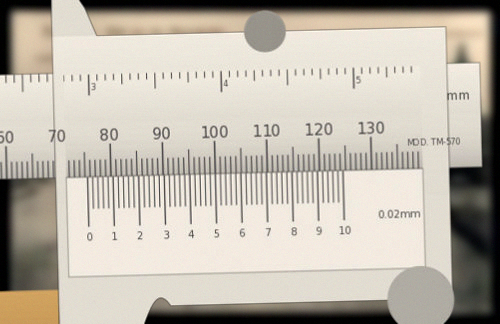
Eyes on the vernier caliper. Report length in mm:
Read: 75.5 mm
